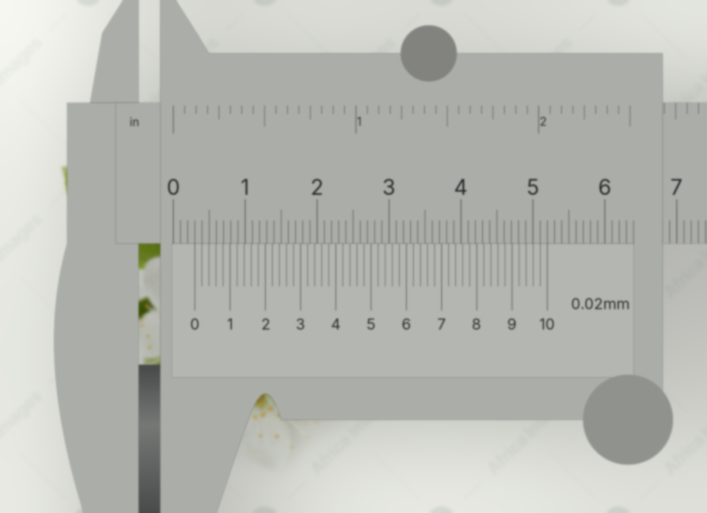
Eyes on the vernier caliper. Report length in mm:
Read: 3.0 mm
